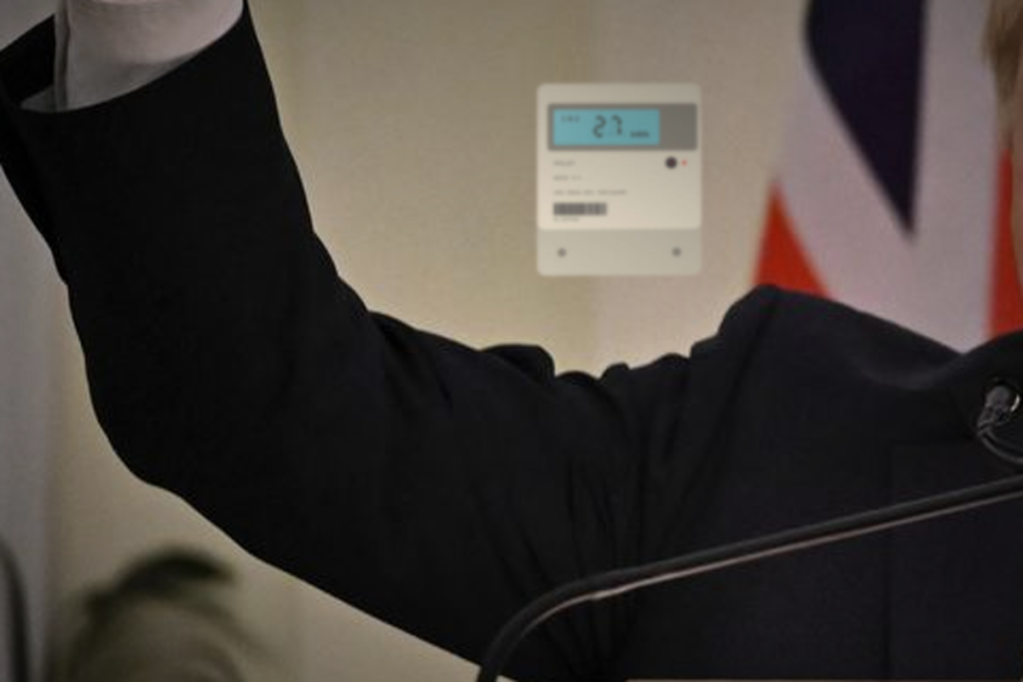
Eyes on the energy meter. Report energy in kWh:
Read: 27 kWh
